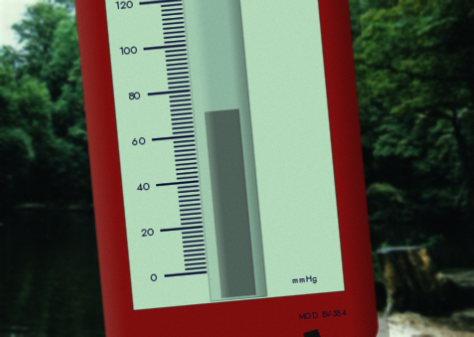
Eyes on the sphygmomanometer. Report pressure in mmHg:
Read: 70 mmHg
